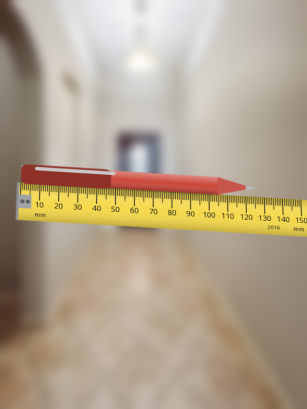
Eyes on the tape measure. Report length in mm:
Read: 125 mm
